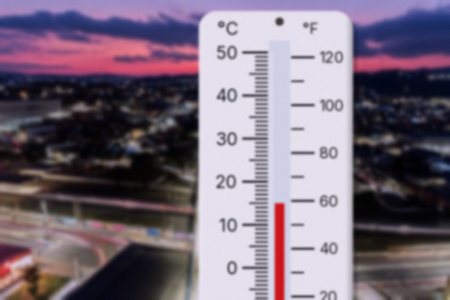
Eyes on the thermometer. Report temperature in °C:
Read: 15 °C
